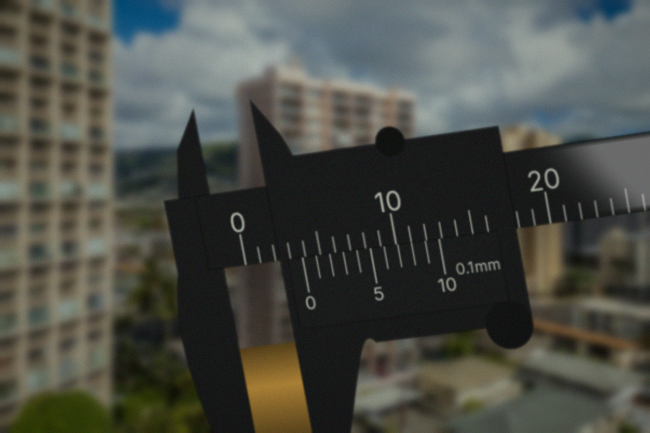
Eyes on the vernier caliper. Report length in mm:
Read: 3.8 mm
